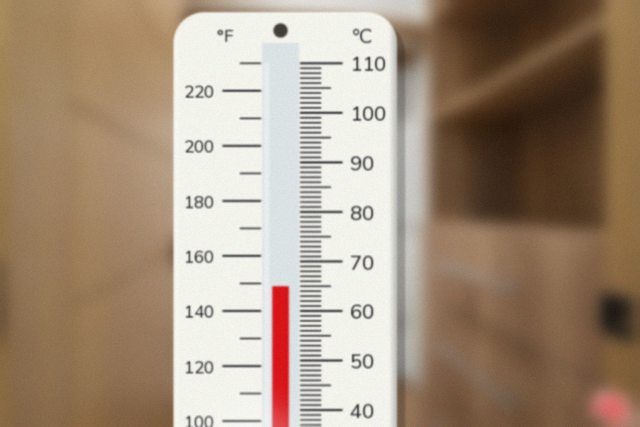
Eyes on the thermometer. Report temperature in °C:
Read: 65 °C
